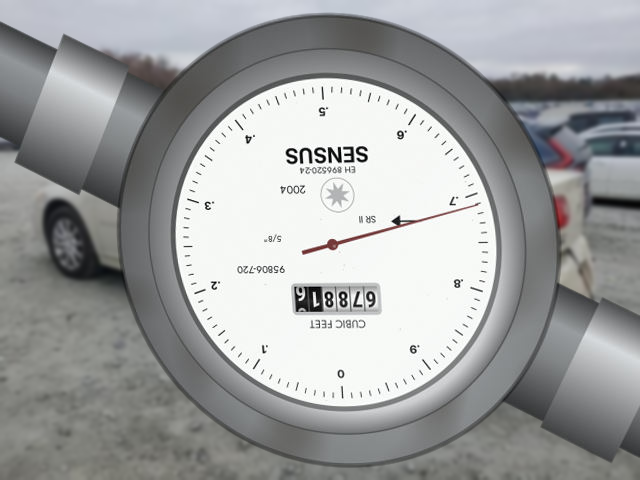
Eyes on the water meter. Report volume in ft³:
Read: 678815.71 ft³
